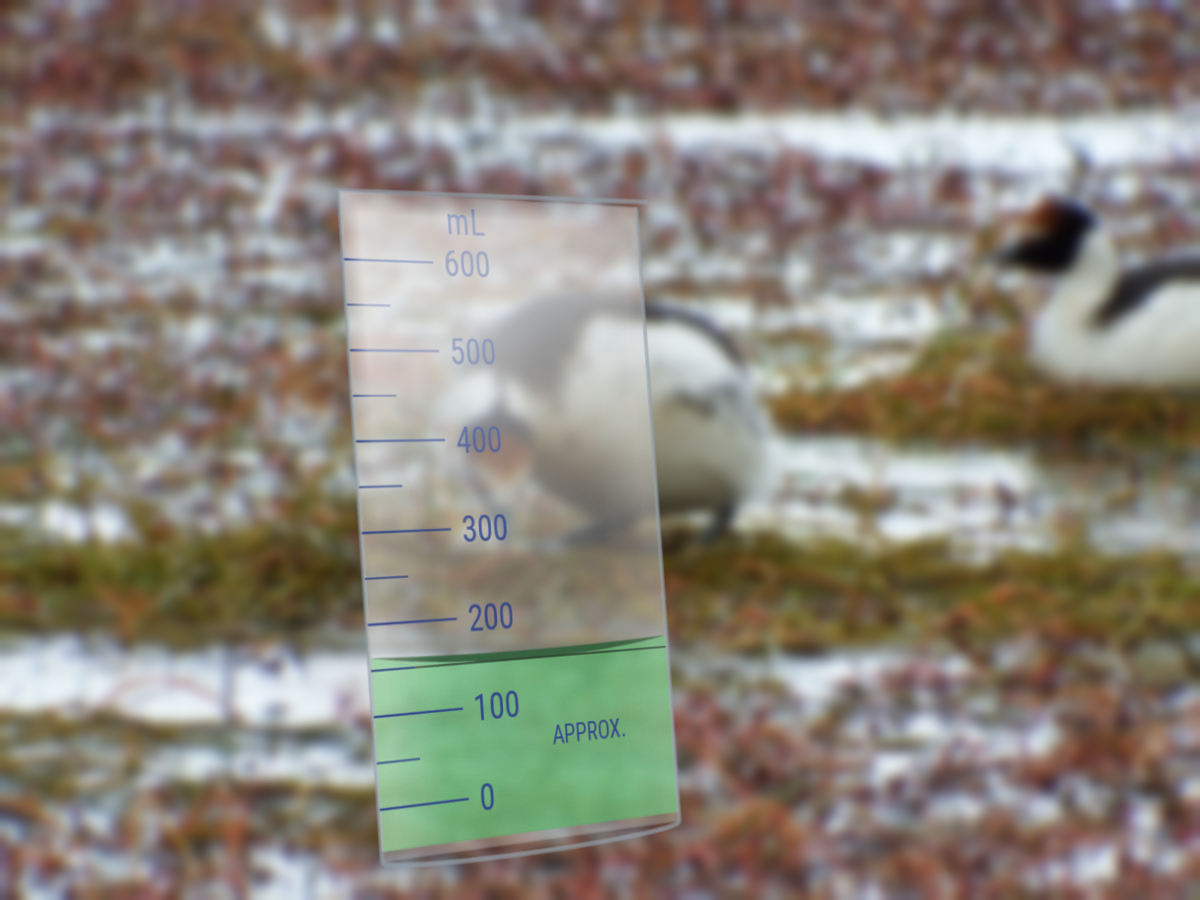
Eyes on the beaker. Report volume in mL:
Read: 150 mL
